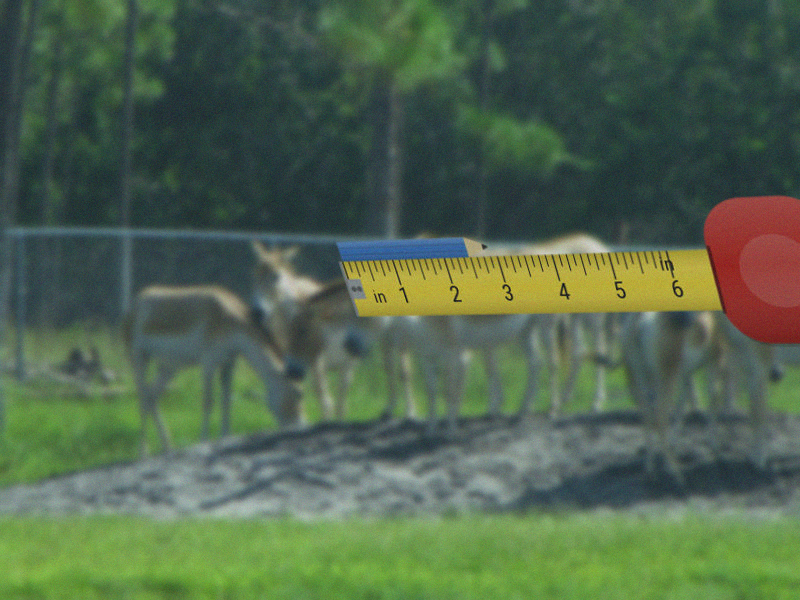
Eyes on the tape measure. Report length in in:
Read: 2.875 in
